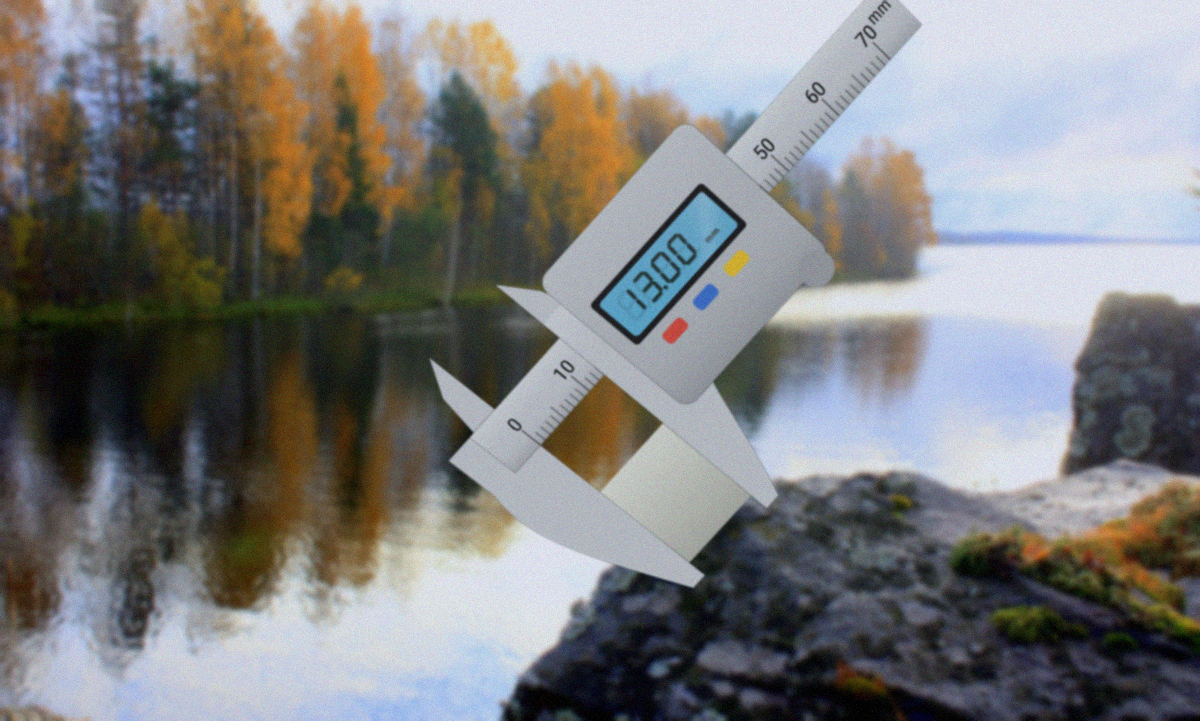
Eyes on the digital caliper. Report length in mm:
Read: 13.00 mm
